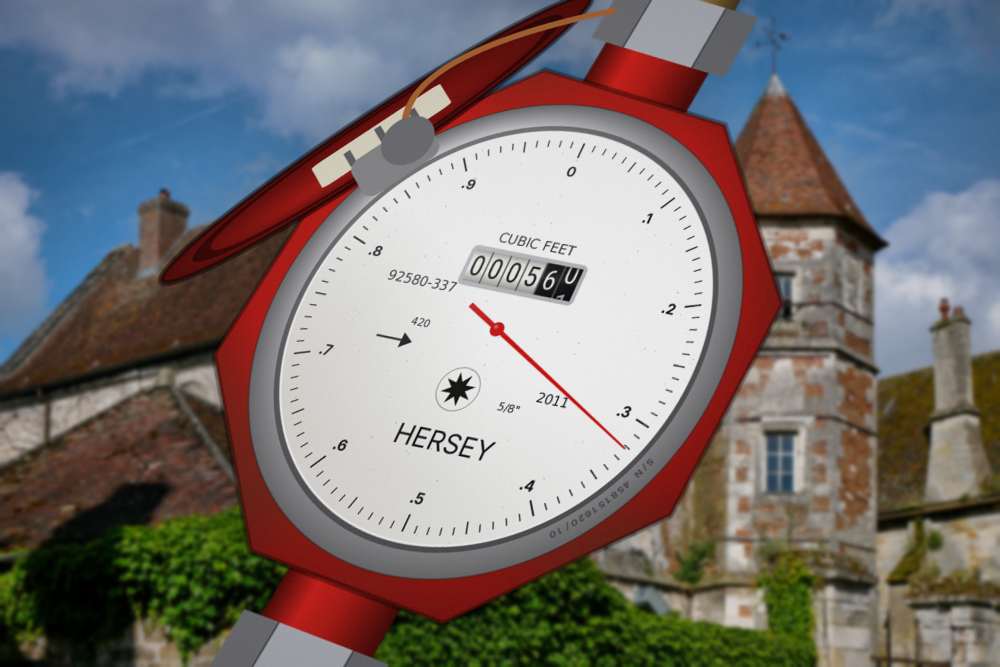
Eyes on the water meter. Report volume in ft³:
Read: 560.32 ft³
